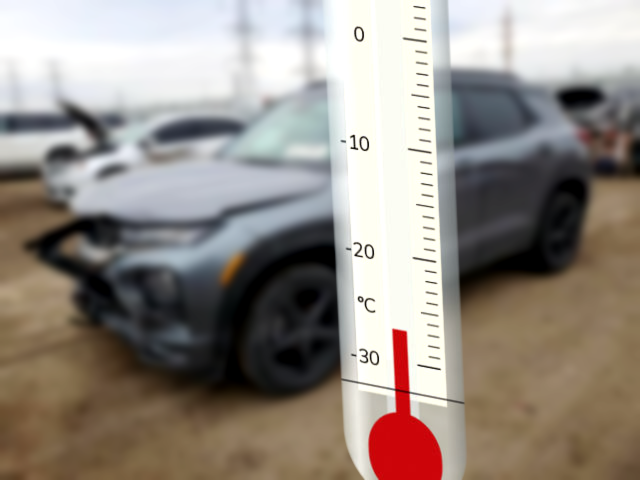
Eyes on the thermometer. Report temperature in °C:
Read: -27 °C
